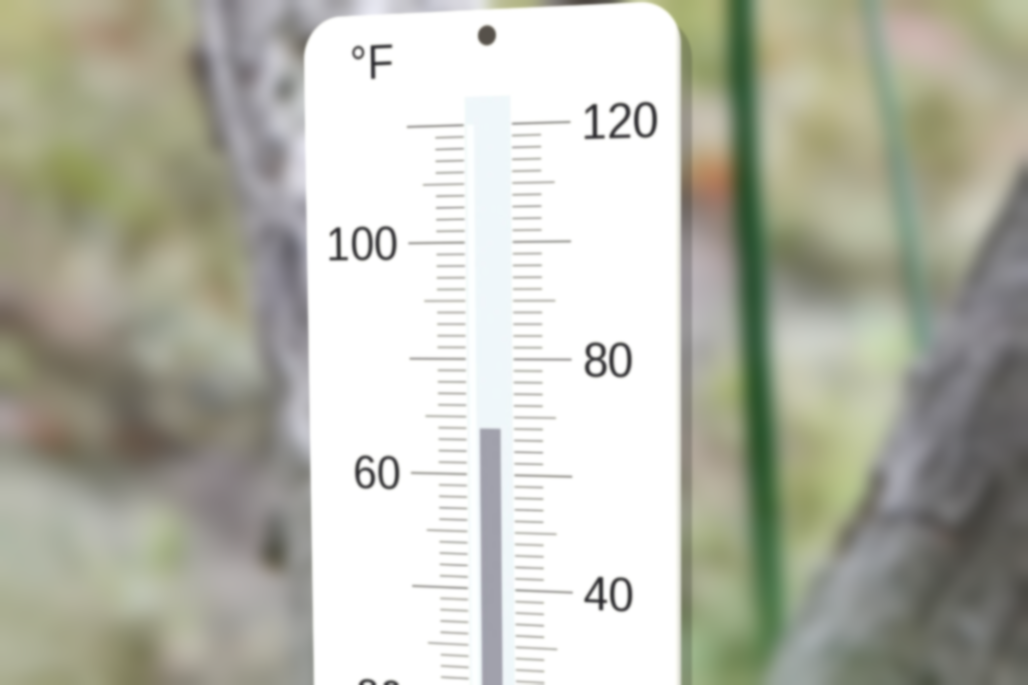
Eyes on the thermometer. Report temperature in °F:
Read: 68 °F
